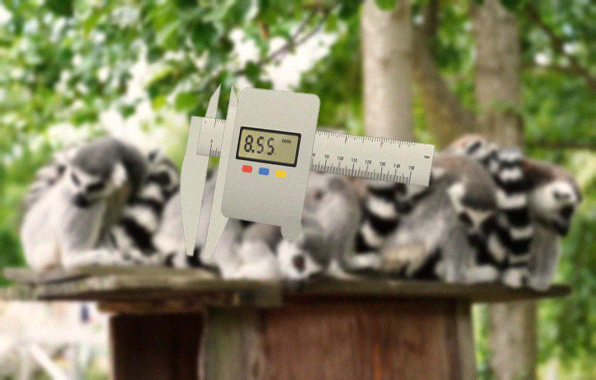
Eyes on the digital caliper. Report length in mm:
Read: 8.55 mm
